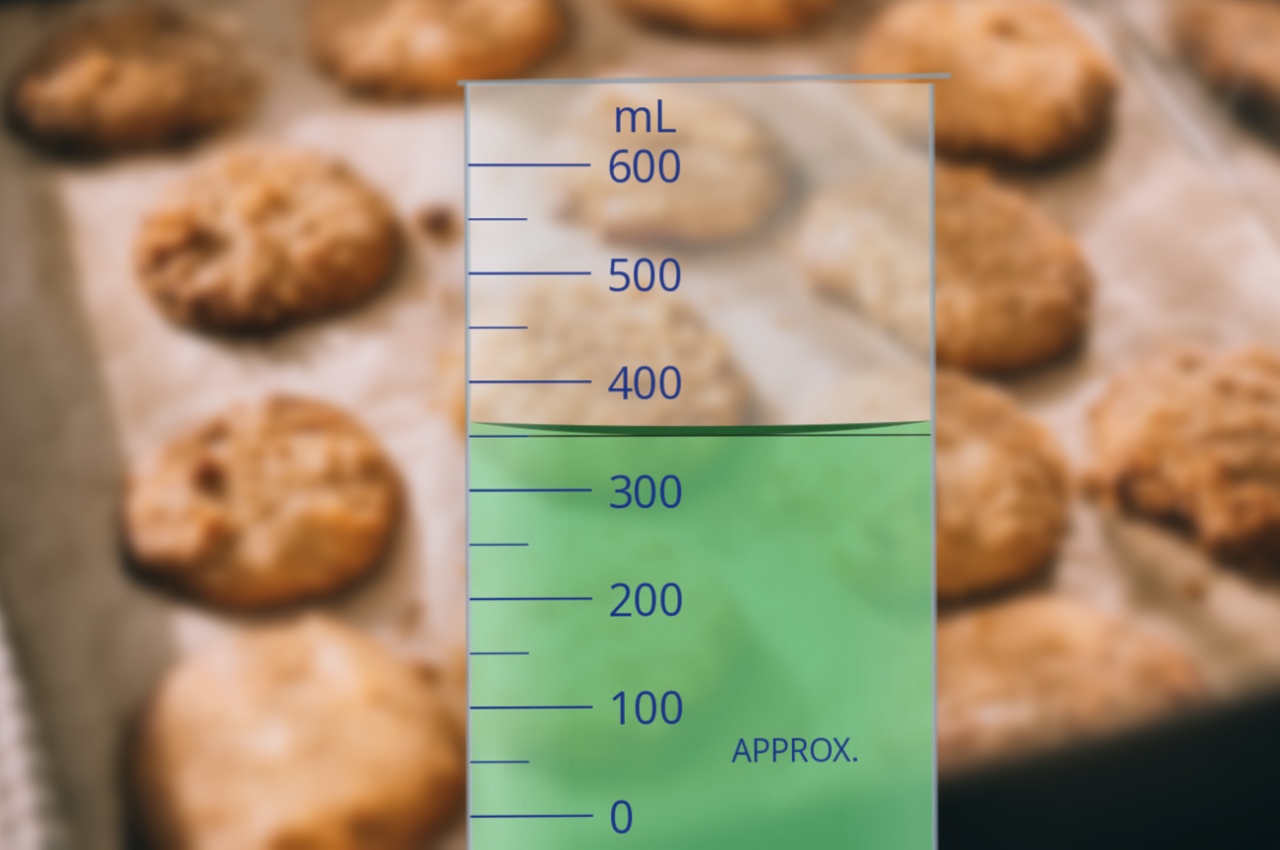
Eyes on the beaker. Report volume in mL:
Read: 350 mL
